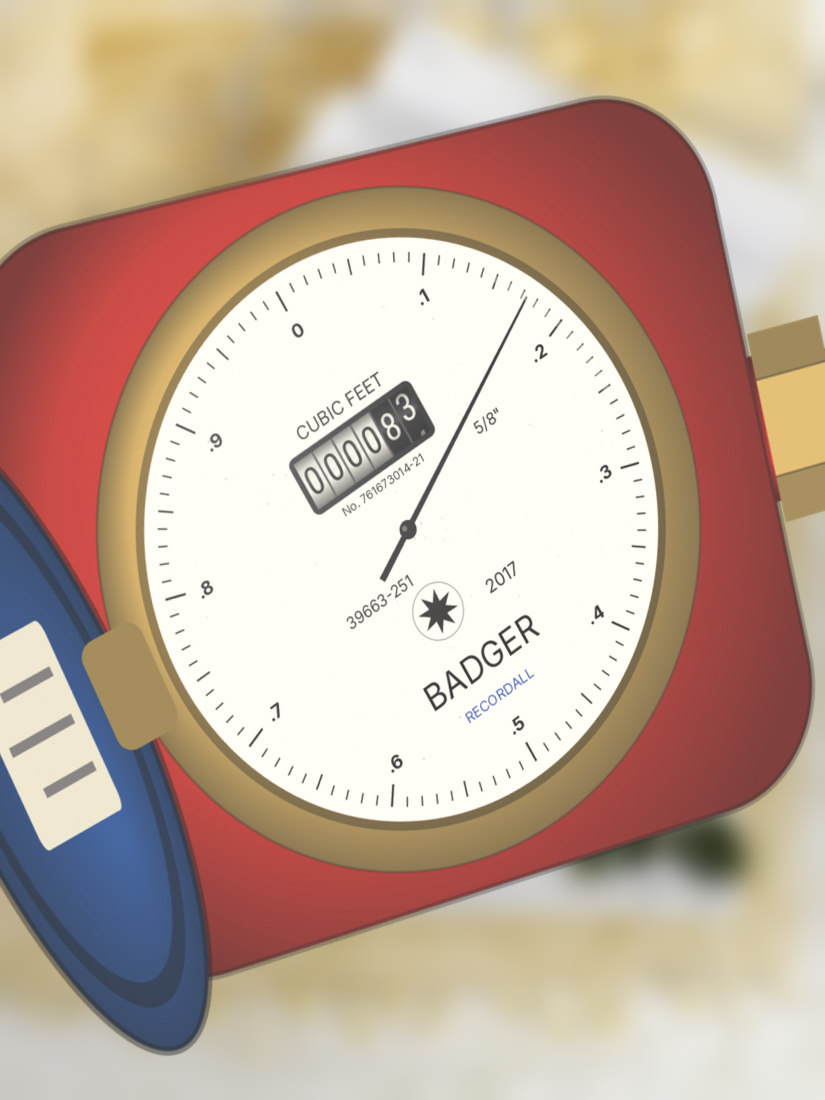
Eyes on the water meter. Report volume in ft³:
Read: 83.17 ft³
